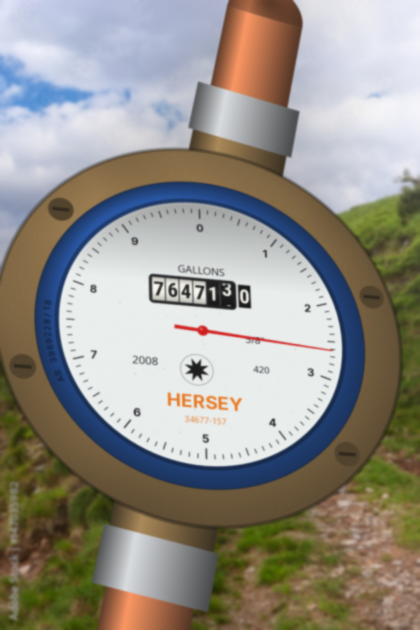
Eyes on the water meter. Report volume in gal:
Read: 7647132.6 gal
